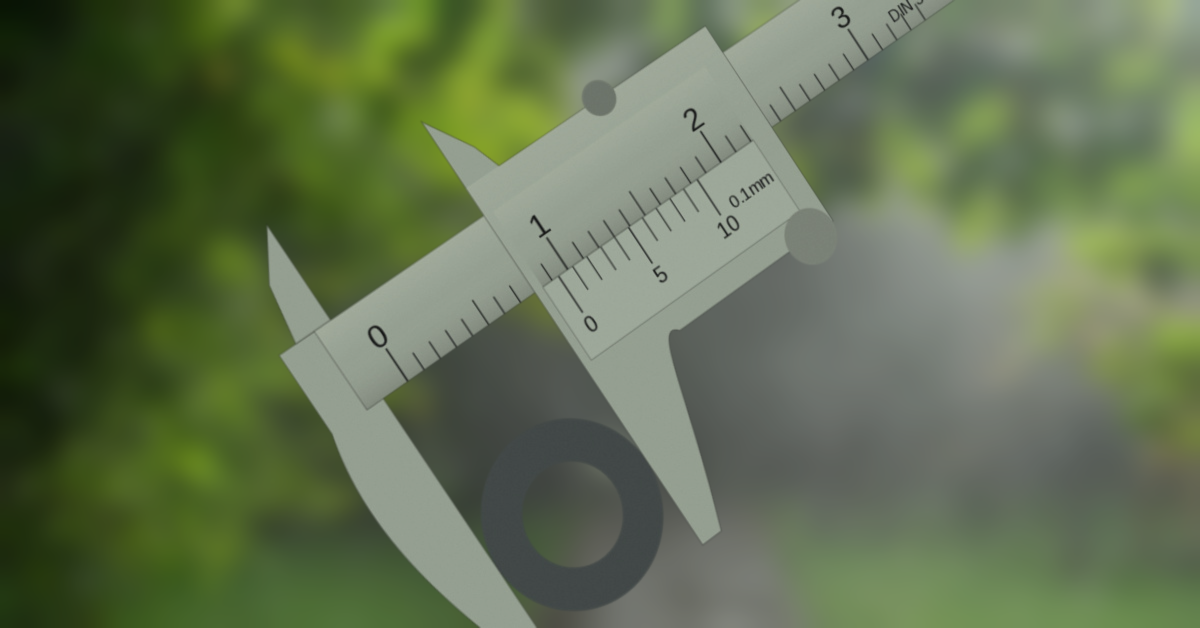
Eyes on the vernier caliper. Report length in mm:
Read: 9.4 mm
